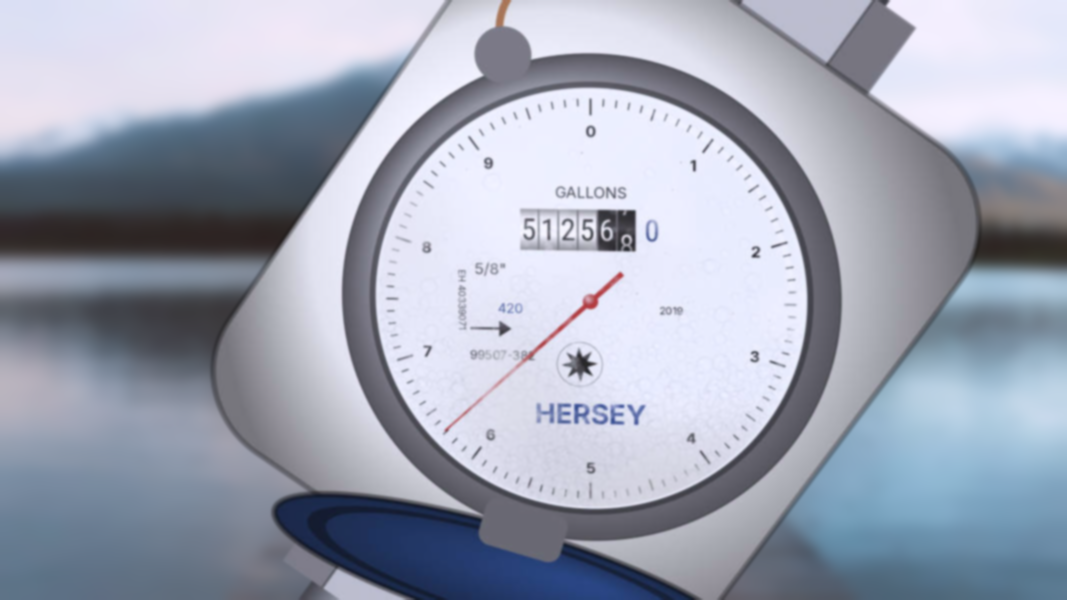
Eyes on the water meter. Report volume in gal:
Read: 5125676.3 gal
